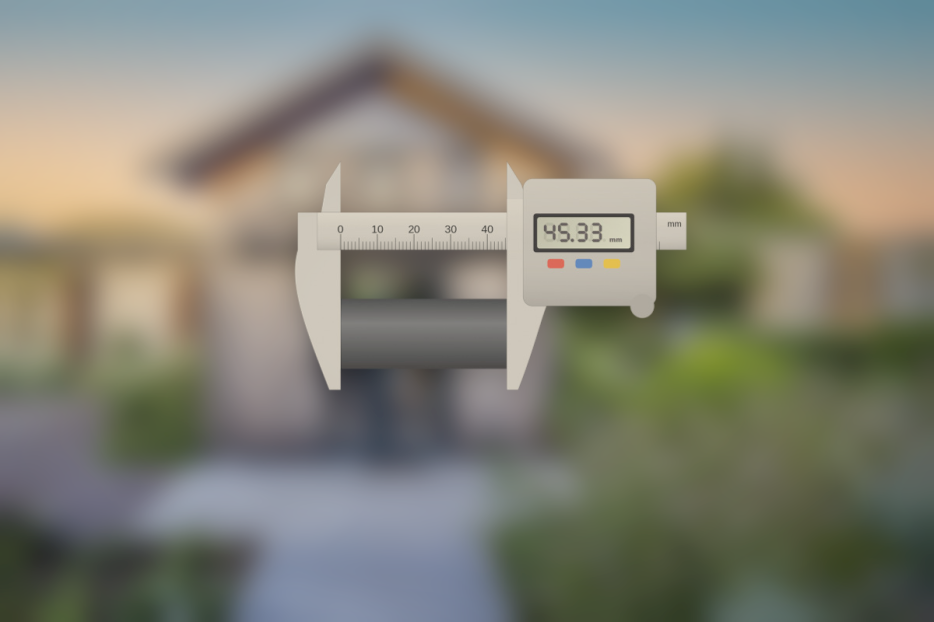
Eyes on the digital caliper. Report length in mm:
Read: 45.33 mm
